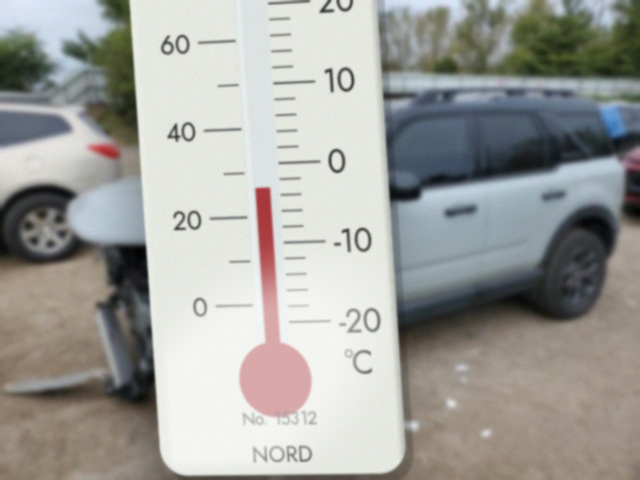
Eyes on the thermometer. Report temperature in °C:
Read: -3 °C
